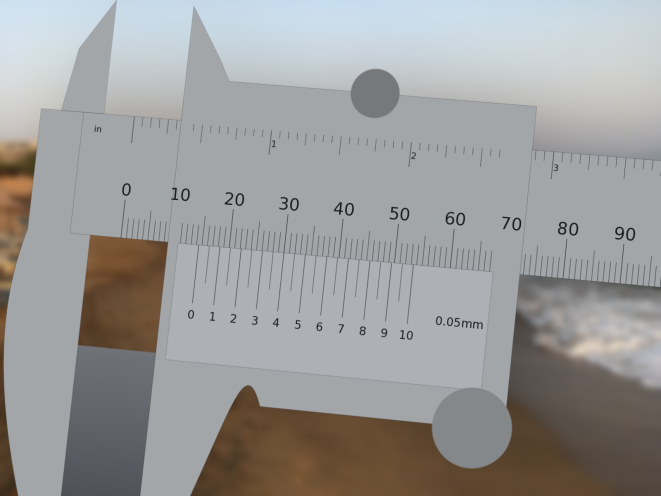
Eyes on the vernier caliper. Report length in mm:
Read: 14.4 mm
